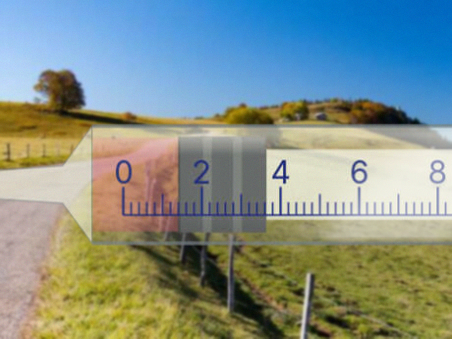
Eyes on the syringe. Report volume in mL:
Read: 1.4 mL
